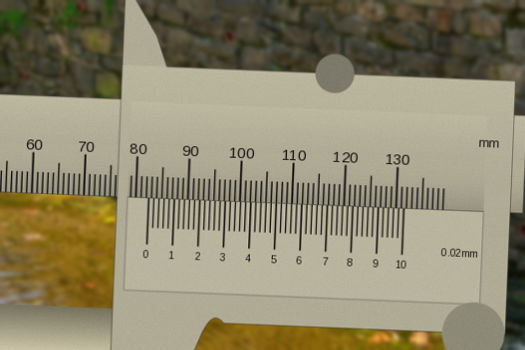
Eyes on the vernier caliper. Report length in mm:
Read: 82.5 mm
